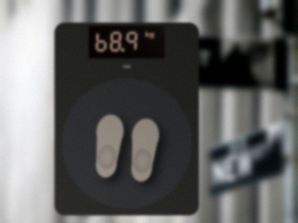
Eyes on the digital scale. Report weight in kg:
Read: 68.9 kg
